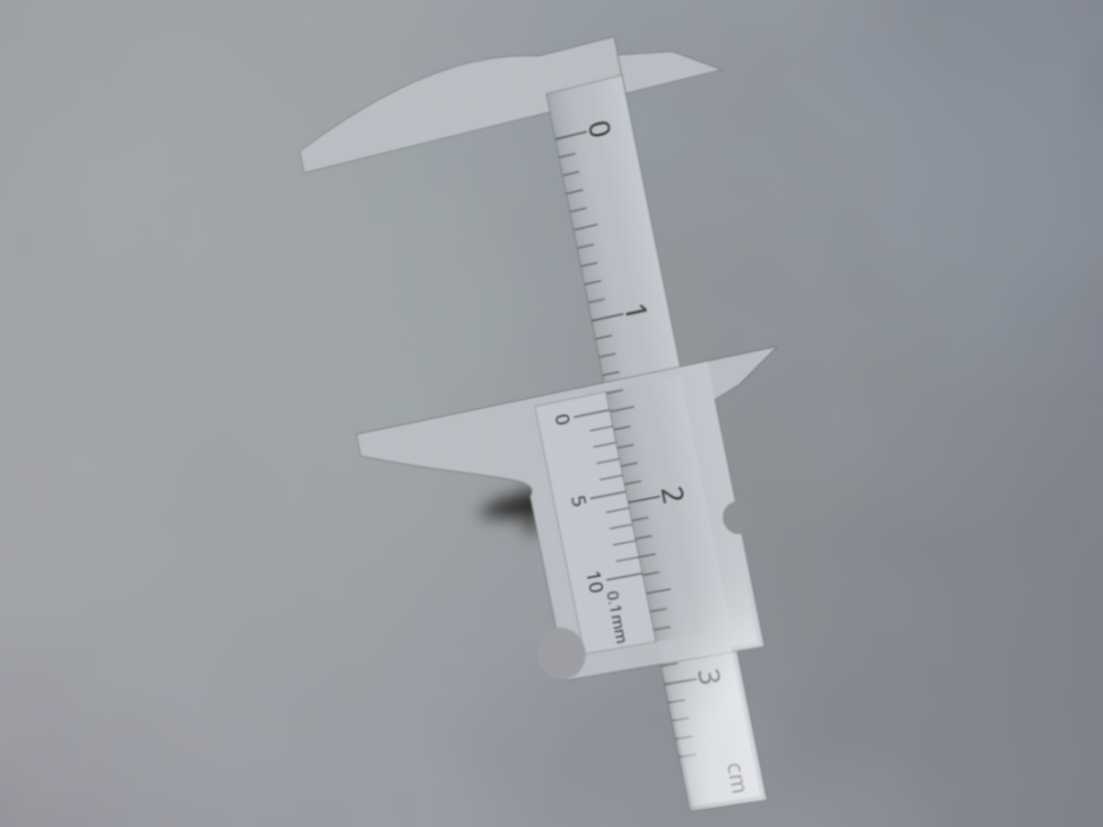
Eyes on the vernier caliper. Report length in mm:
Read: 14.9 mm
